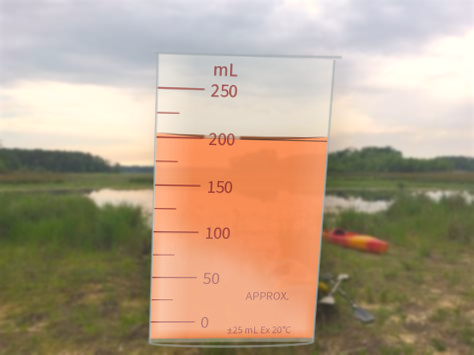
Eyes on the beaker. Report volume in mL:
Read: 200 mL
